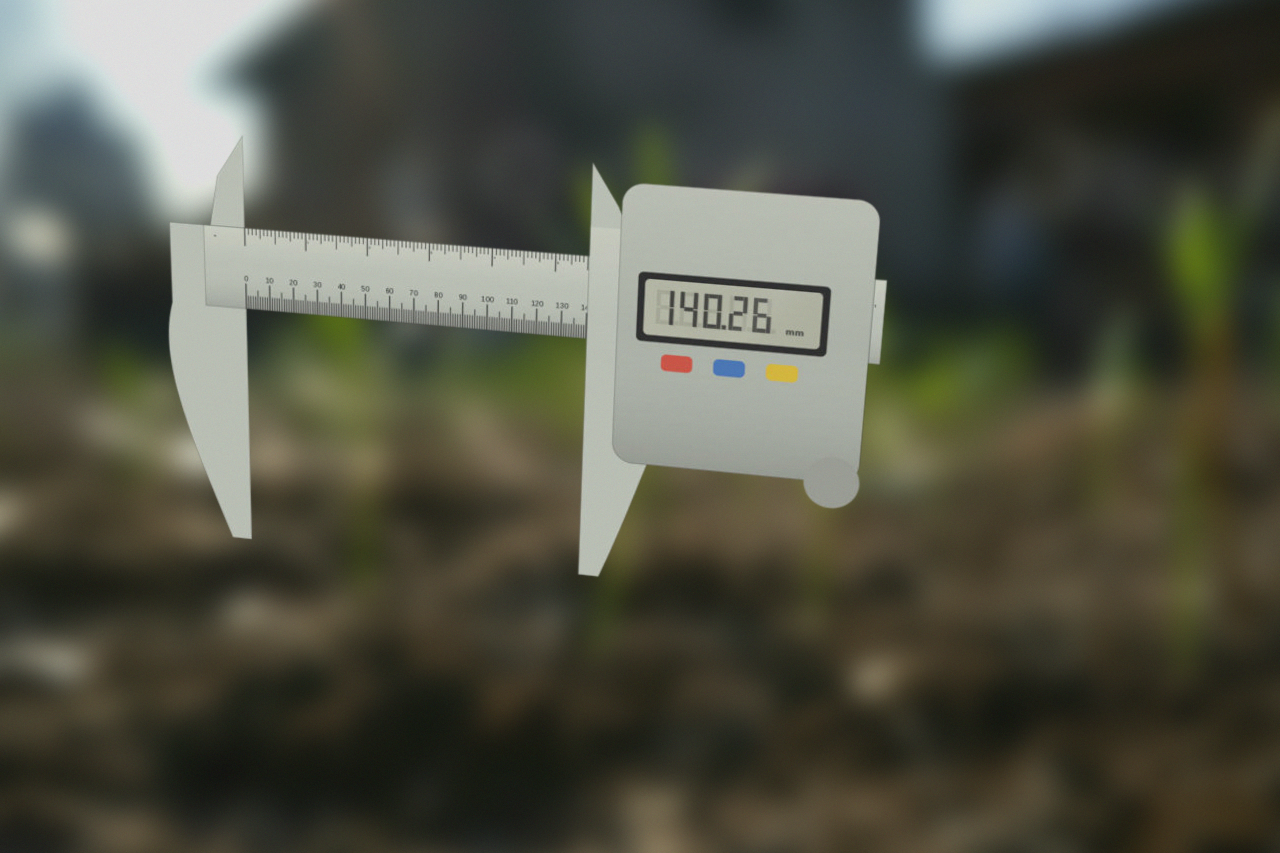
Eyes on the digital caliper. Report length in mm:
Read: 140.26 mm
